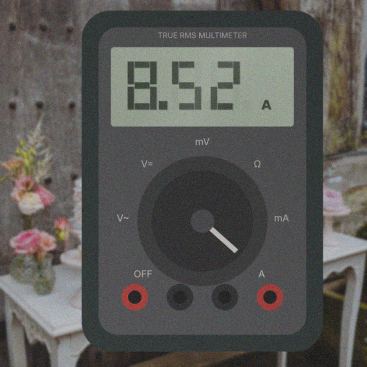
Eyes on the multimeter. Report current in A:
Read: 8.52 A
